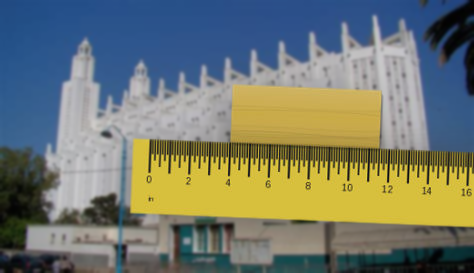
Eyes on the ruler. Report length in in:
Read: 7.5 in
